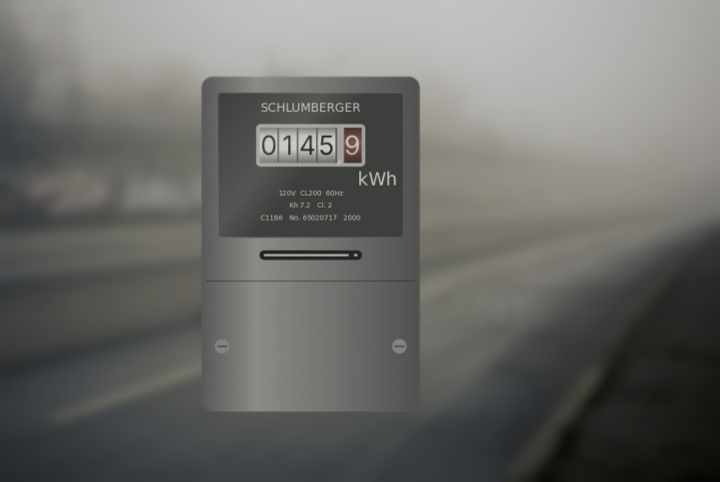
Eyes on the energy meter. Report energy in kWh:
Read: 145.9 kWh
